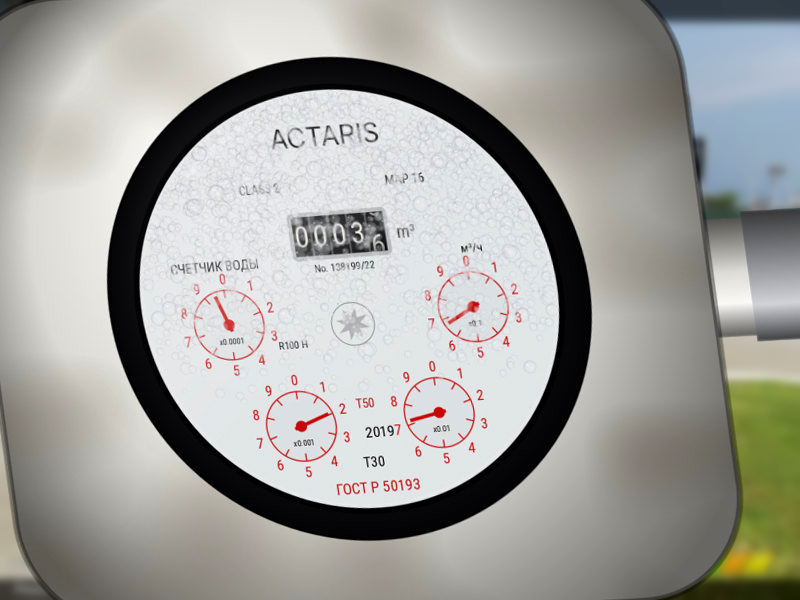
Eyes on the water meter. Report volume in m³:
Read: 35.6719 m³
